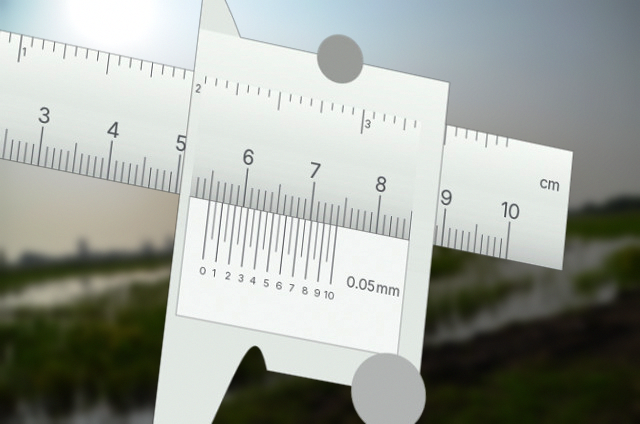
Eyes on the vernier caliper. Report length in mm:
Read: 55.0 mm
